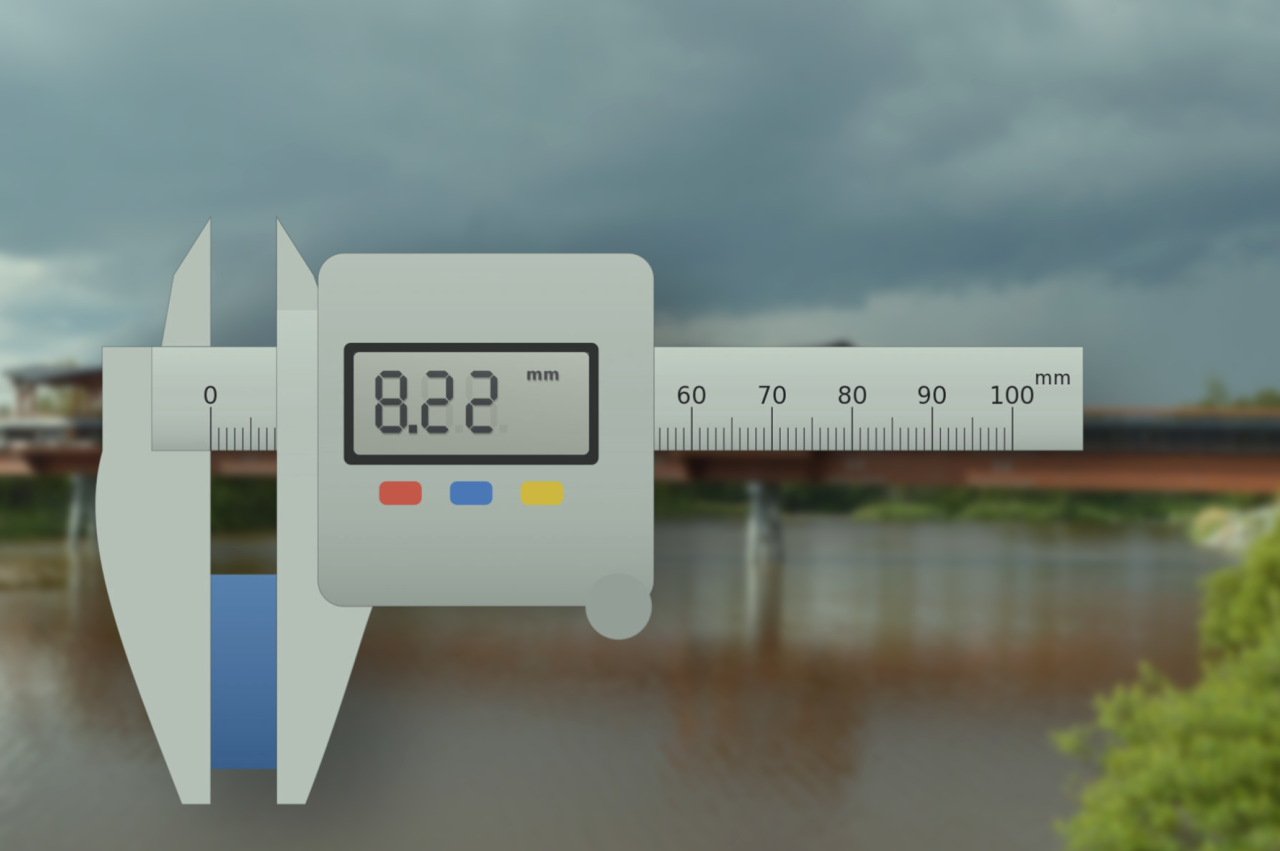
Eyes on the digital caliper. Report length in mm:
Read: 8.22 mm
